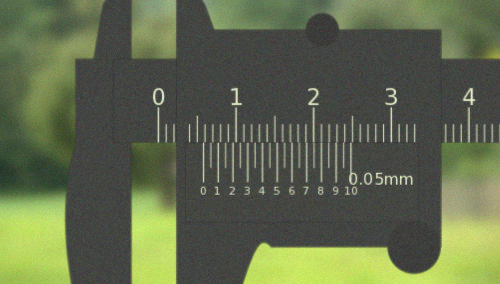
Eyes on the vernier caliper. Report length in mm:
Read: 5.8 mm
